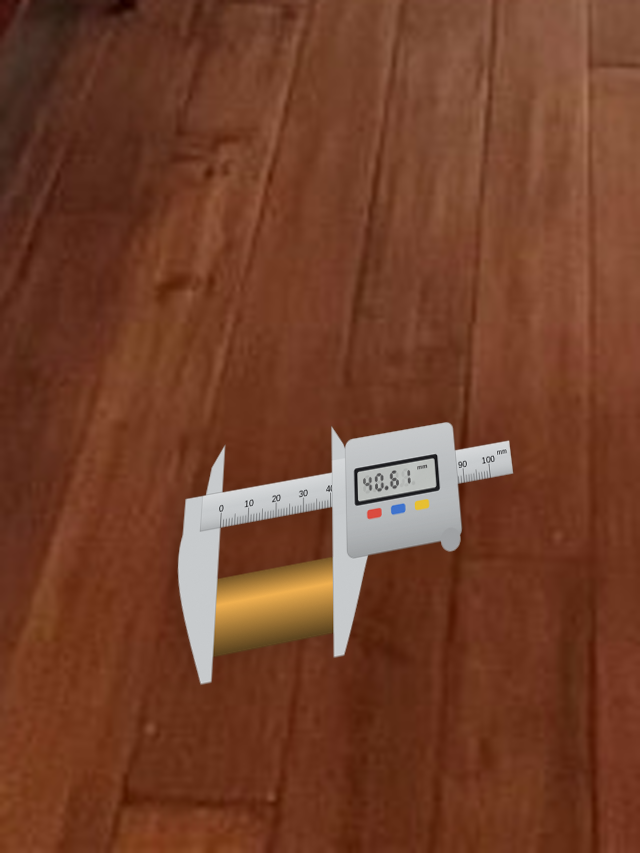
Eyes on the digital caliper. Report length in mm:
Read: 40.61 mm
